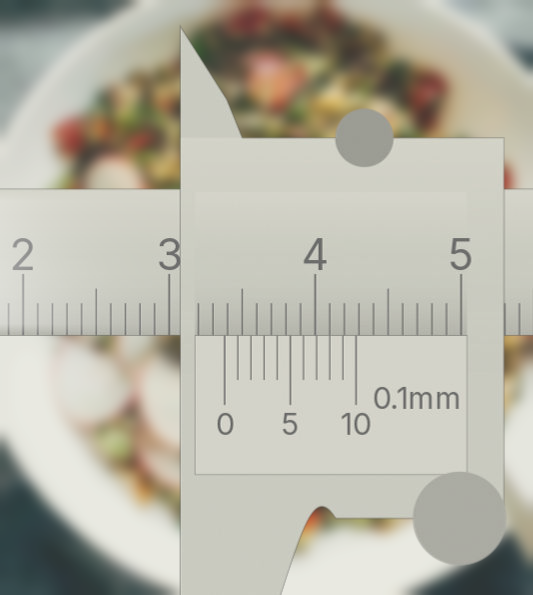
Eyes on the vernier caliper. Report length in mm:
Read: 33.8 mm
